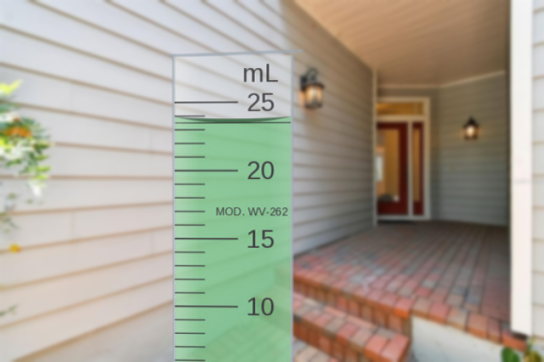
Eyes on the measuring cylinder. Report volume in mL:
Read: 23.5 mL
